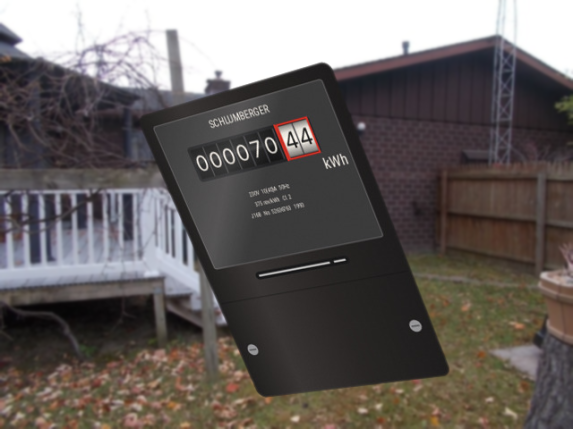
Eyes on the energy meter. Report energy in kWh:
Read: 70.44 kWh
